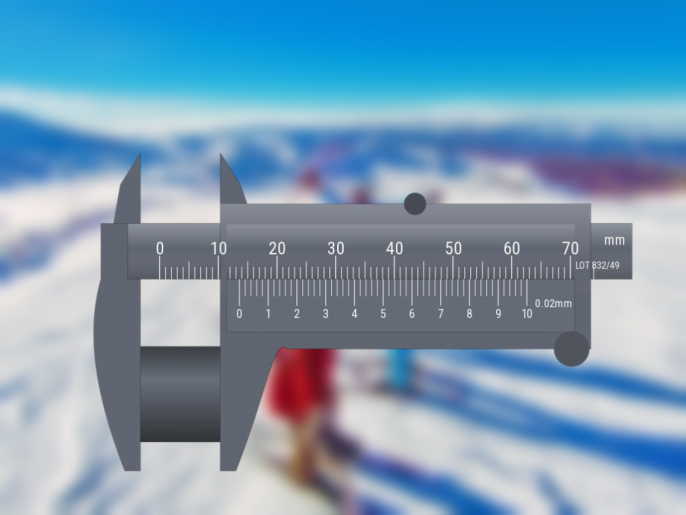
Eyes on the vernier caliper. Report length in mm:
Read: 13.6 mm
